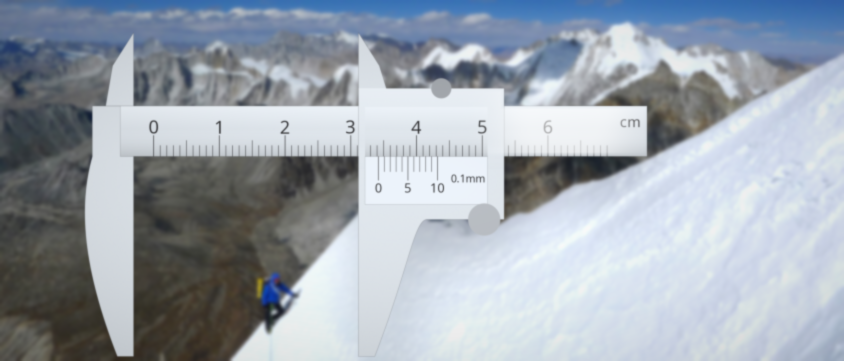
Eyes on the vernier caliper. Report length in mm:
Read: 34.2 mm
